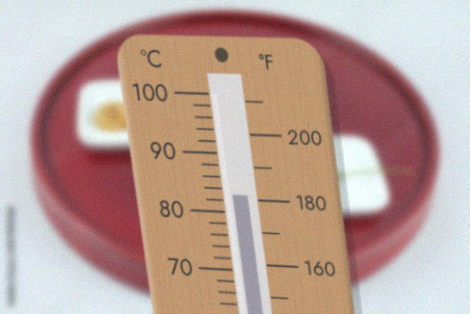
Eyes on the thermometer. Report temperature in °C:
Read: 83 °C
